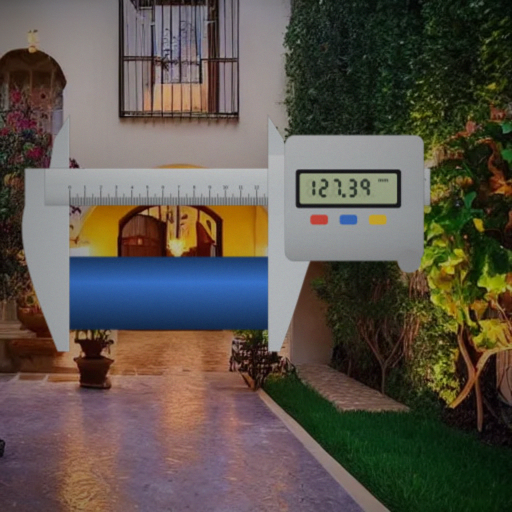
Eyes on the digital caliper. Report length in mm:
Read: 127.39 mm
